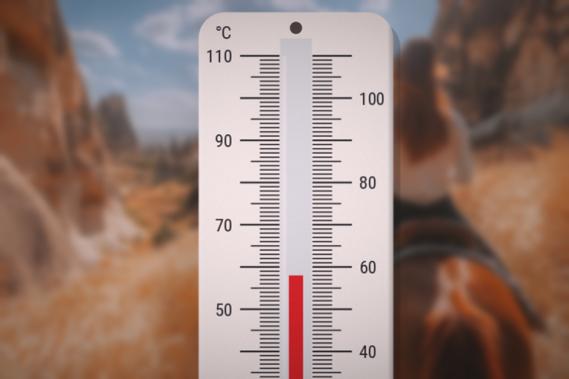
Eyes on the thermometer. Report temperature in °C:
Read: 58 °C
